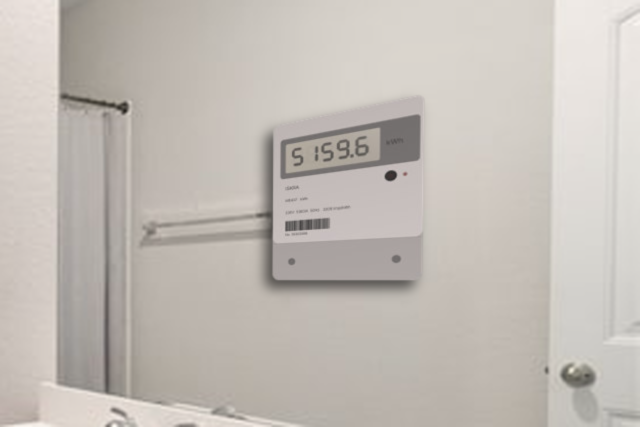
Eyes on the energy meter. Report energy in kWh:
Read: 5159.6 kWh
